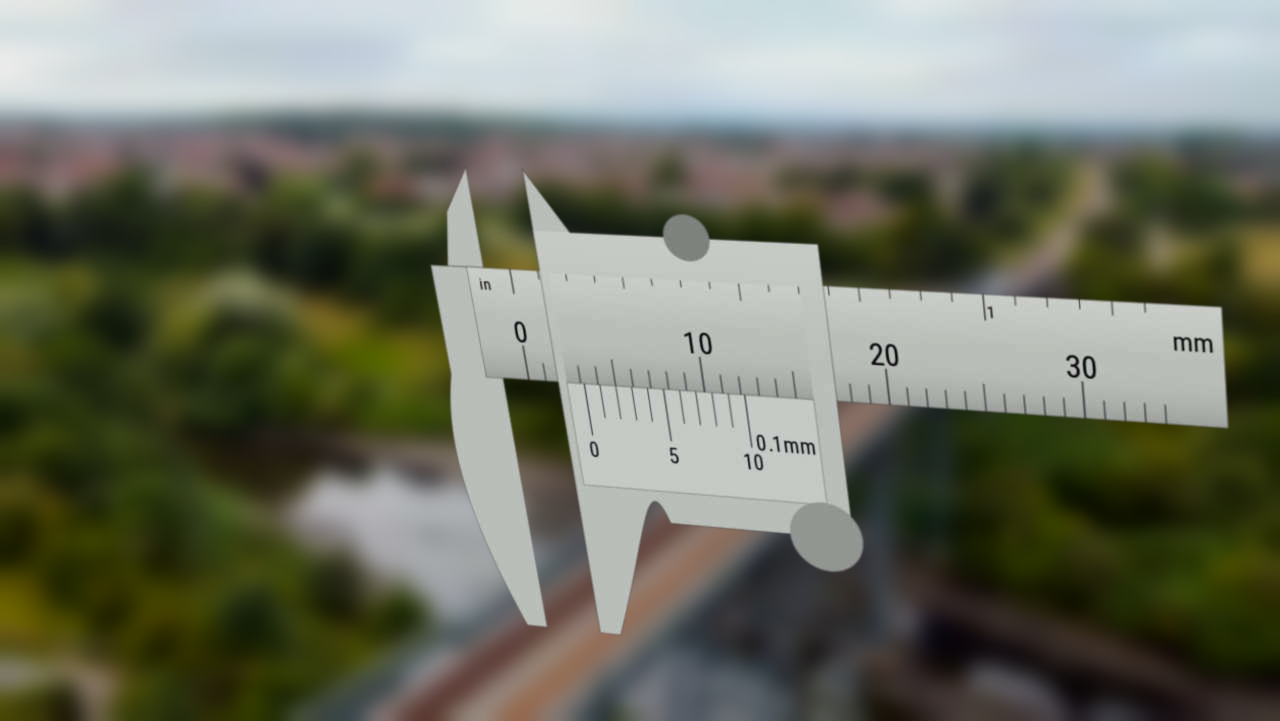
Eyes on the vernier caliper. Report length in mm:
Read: 3.2 mm
